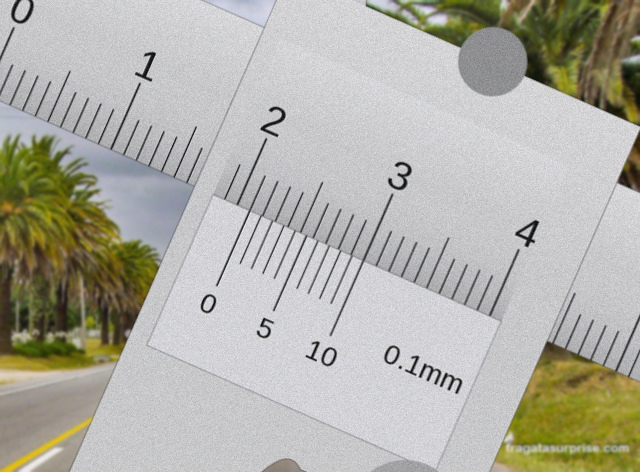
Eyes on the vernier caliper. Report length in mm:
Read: 21.0 mm
